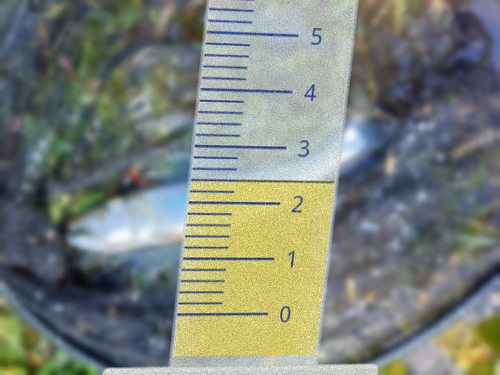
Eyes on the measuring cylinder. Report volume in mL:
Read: 2.4 mL
